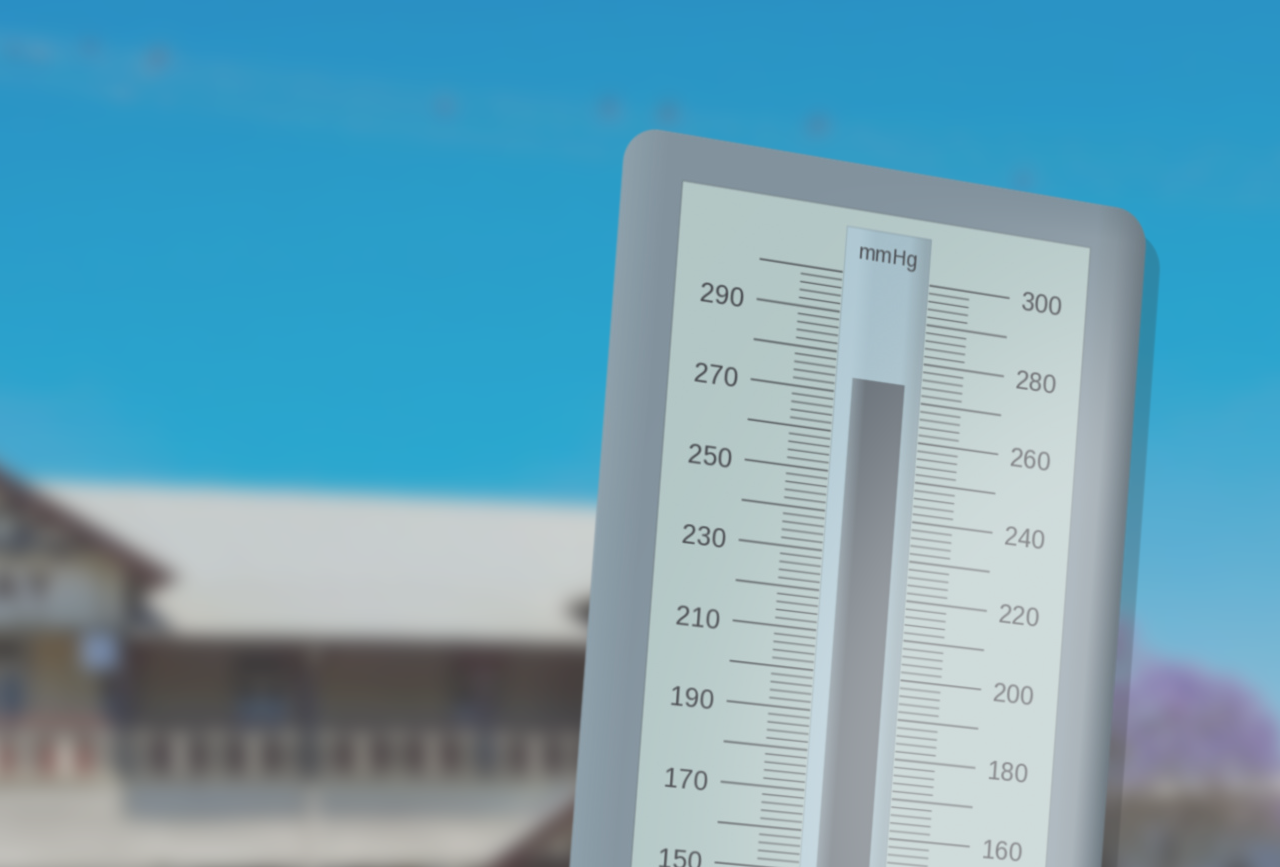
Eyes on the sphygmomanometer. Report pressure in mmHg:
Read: 274 mmHg
